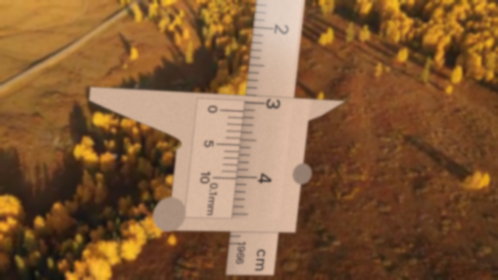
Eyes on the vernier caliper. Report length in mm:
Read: 31.2 mm
